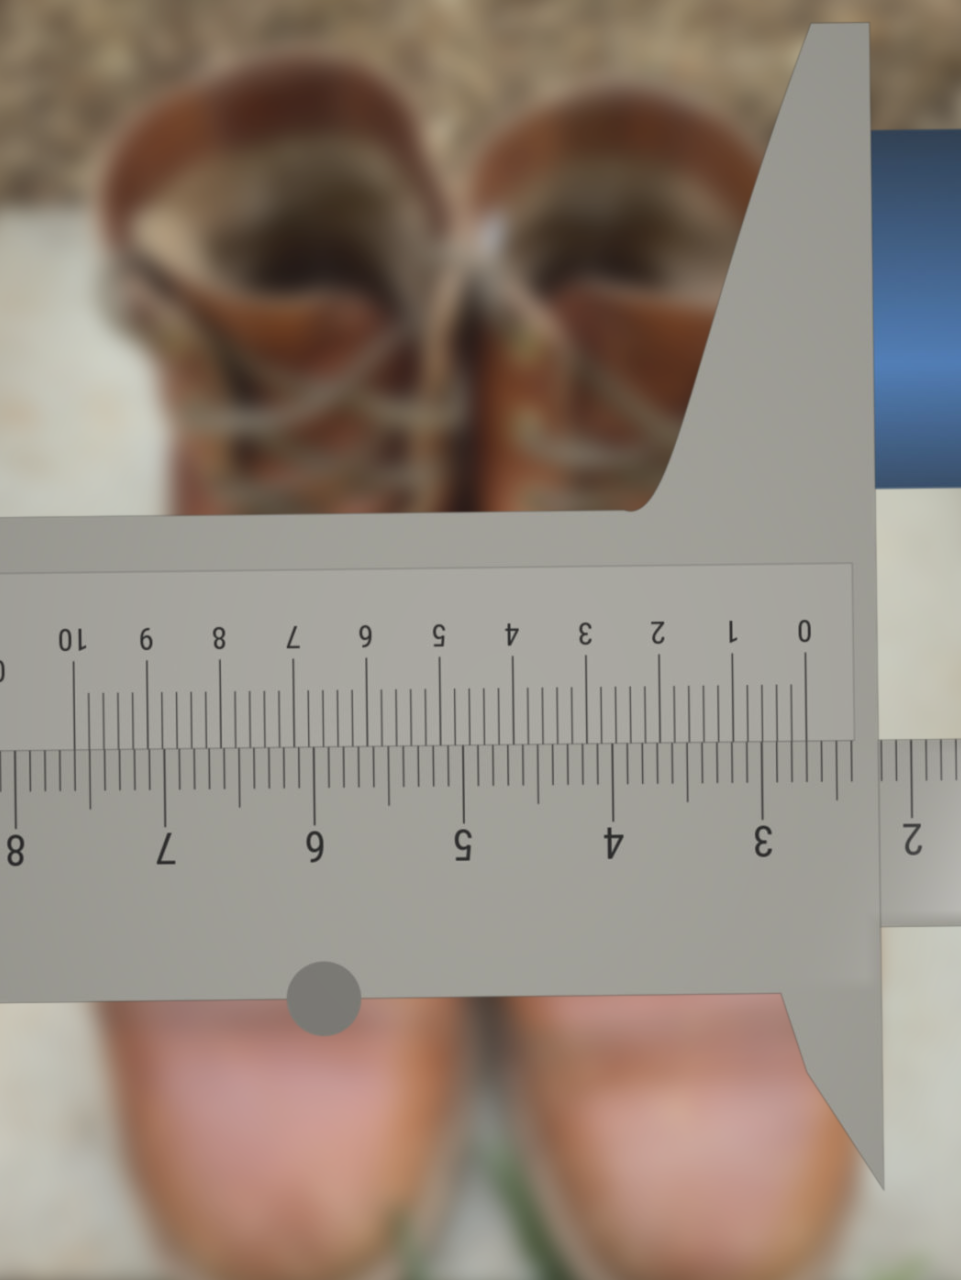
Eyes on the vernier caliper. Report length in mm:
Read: 27.0 mm
